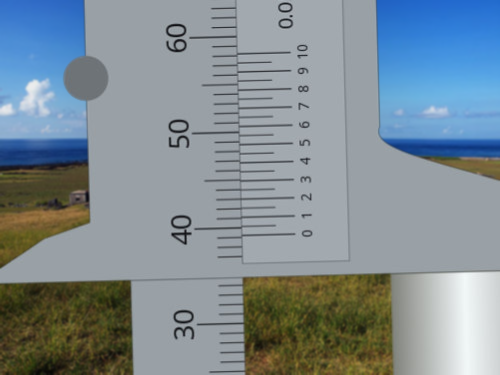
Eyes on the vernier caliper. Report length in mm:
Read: 39.2 mm
